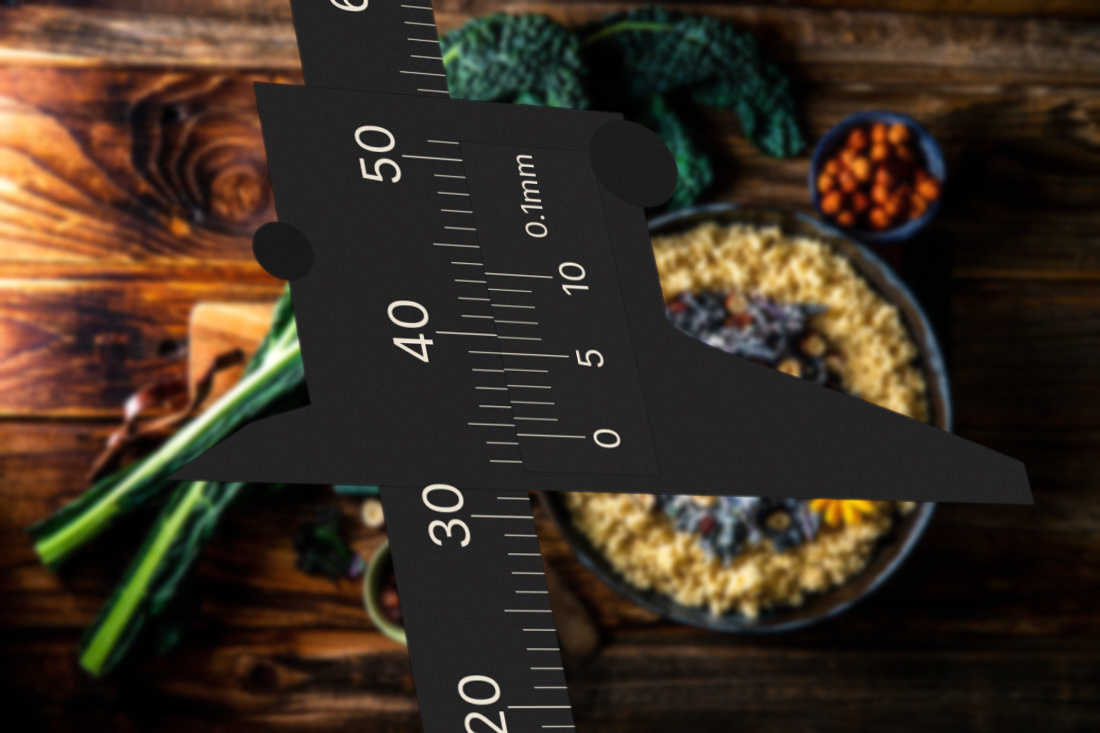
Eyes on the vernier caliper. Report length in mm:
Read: 34.5 mm
